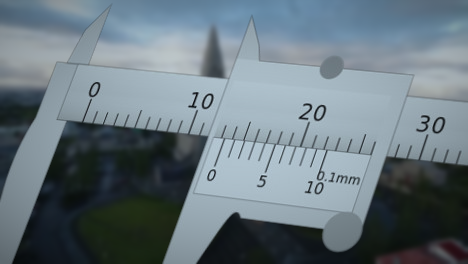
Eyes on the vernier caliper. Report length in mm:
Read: 13.3 mm
